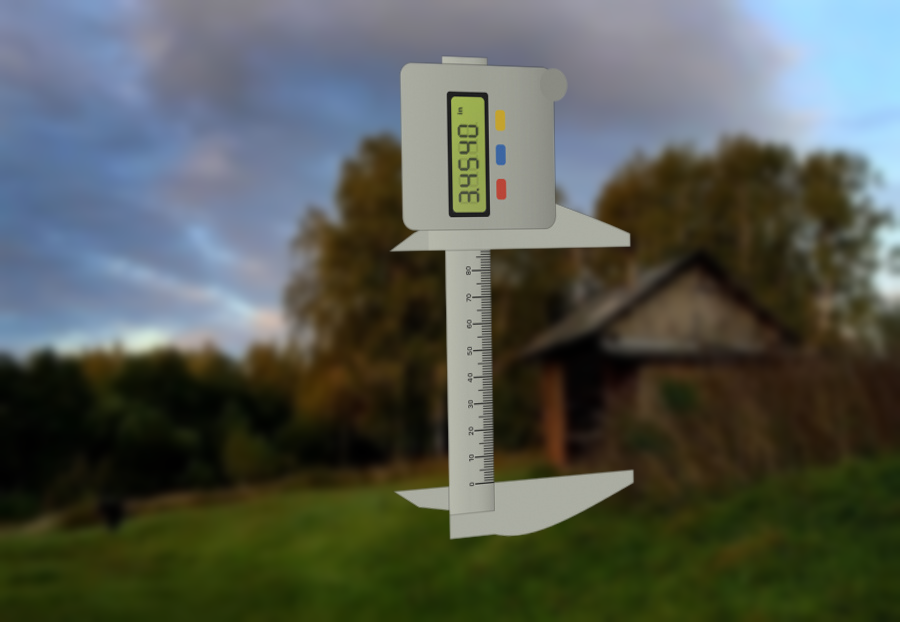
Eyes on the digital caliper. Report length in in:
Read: 3.4540 in
